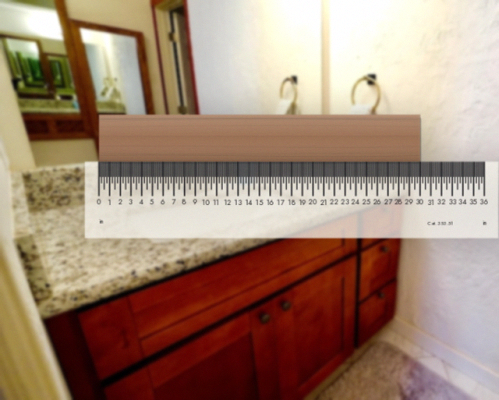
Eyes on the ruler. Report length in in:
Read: 30 in
